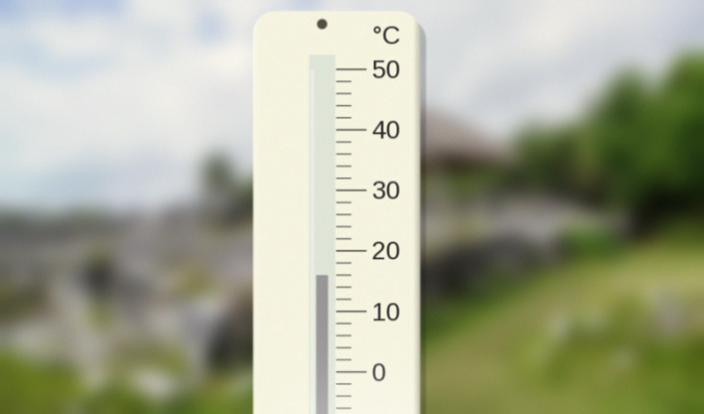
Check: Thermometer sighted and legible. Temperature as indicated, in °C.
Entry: 16 °C
